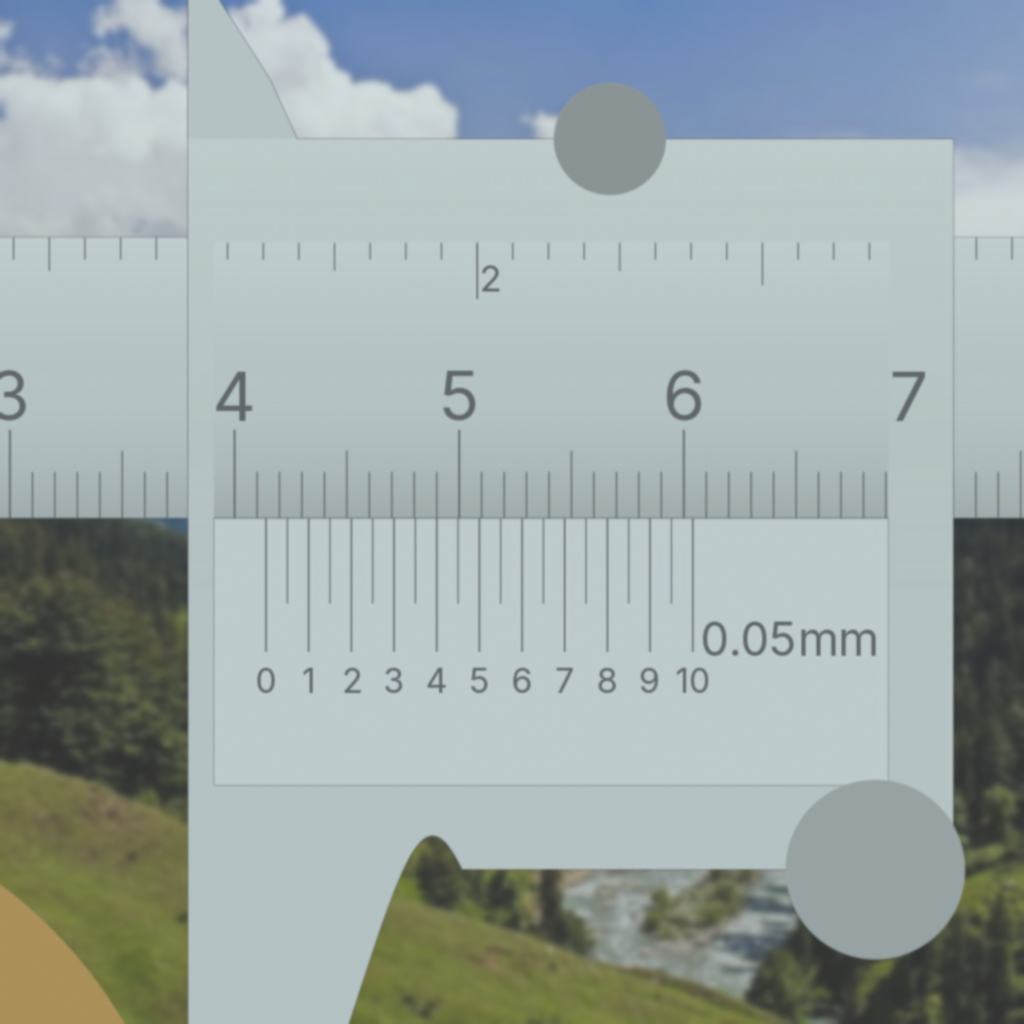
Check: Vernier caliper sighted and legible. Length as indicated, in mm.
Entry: 41.4 mm
